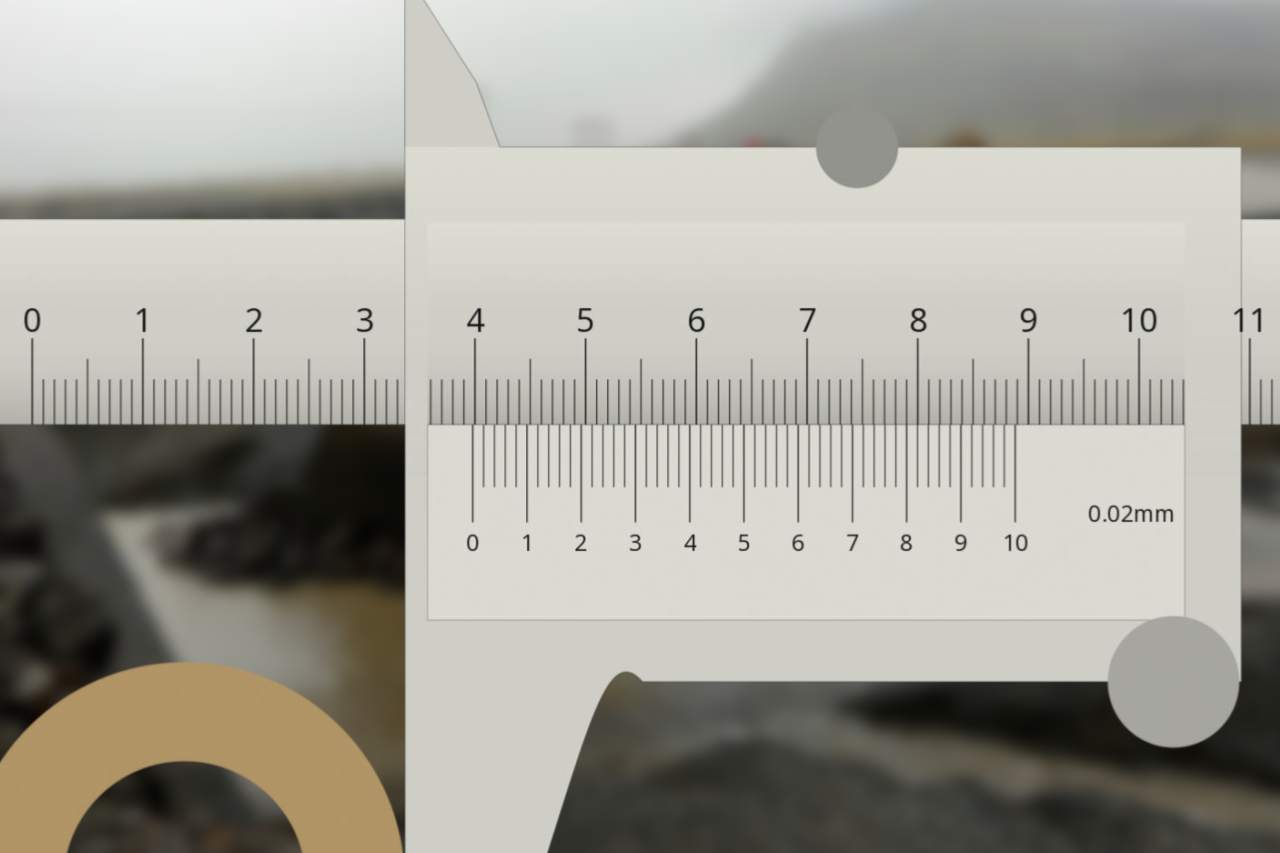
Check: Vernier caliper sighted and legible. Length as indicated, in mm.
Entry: 39.8 mm
